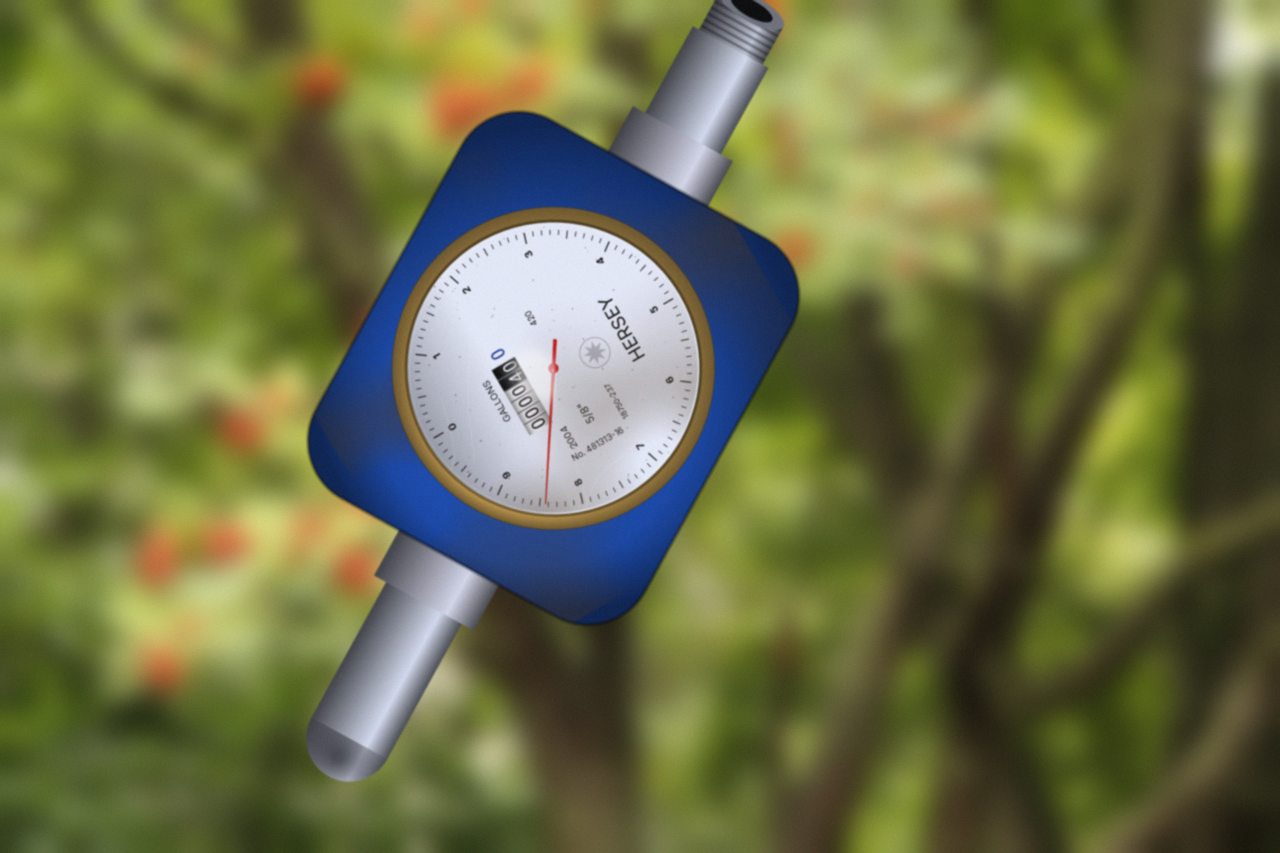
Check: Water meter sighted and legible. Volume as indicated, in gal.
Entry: 398.4 gal
